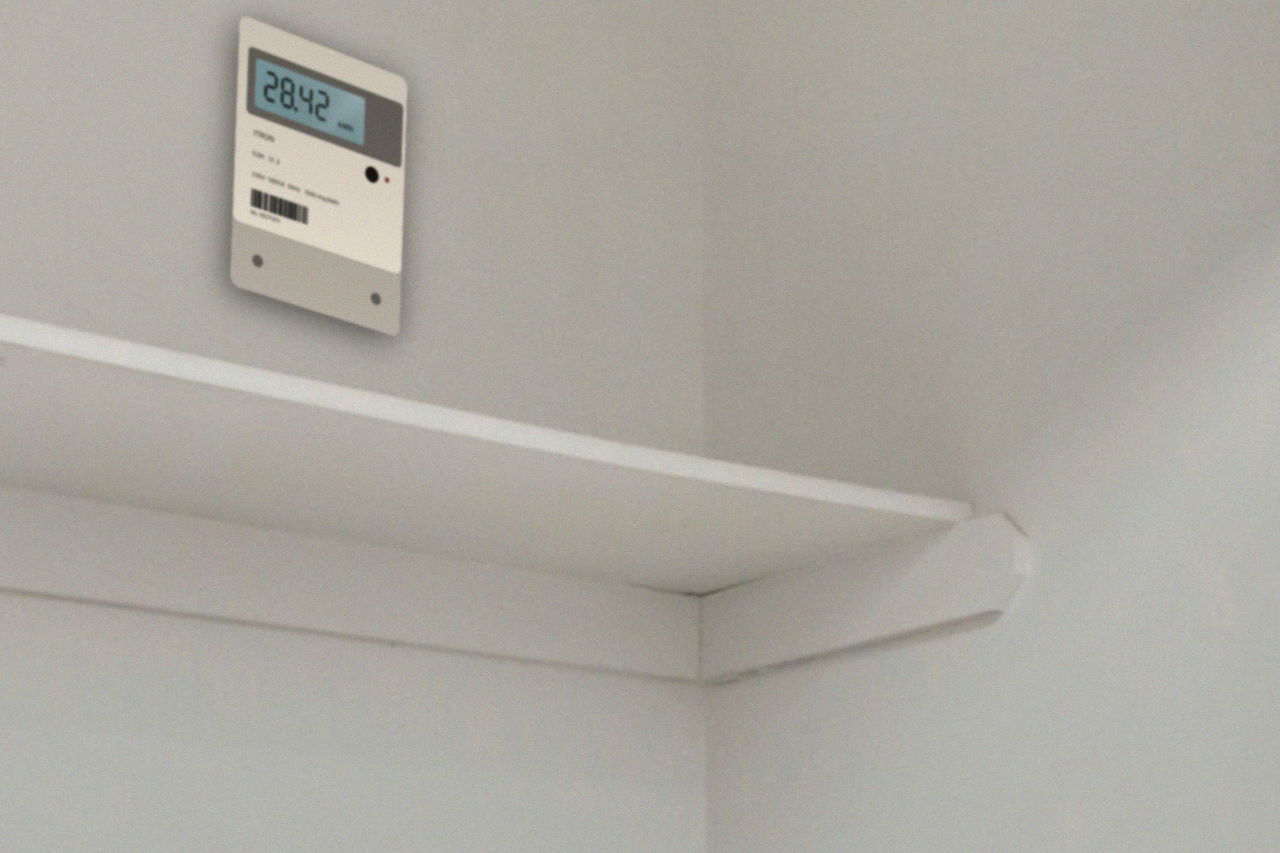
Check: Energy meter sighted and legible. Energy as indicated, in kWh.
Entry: 28.42 kWh
